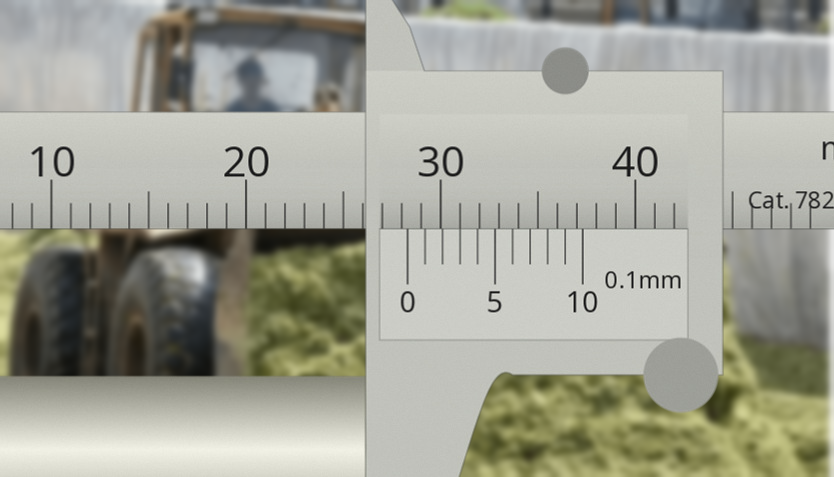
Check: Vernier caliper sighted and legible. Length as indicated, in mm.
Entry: 28.3 mm
